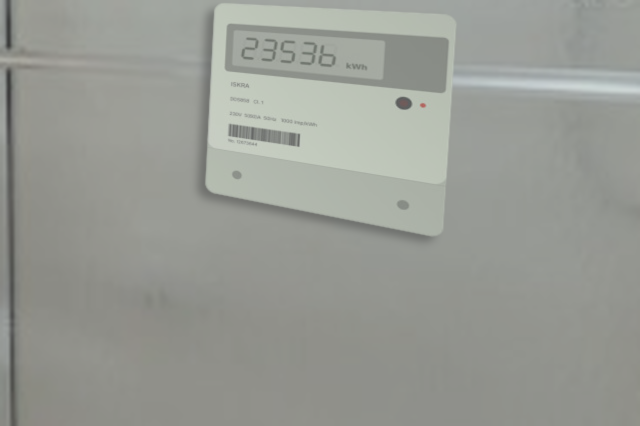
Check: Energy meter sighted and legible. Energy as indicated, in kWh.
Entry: 23536 kWh
